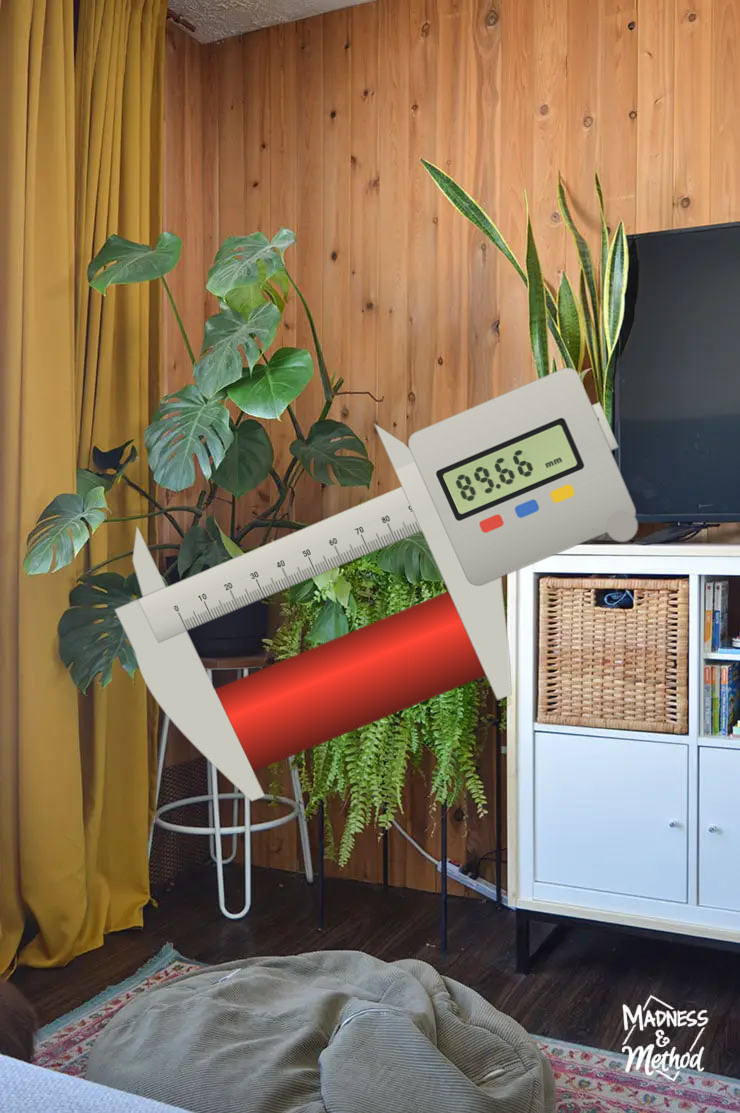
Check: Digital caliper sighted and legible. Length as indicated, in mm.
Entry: 89.66 mm
